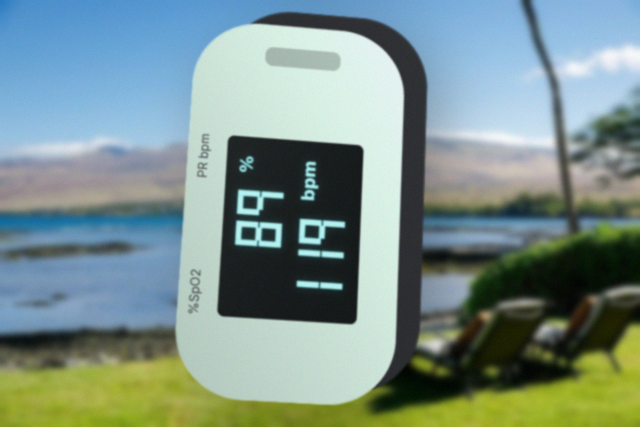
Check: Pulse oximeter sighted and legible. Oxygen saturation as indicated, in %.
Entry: 89 %
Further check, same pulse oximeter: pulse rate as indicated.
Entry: 119 bpm
